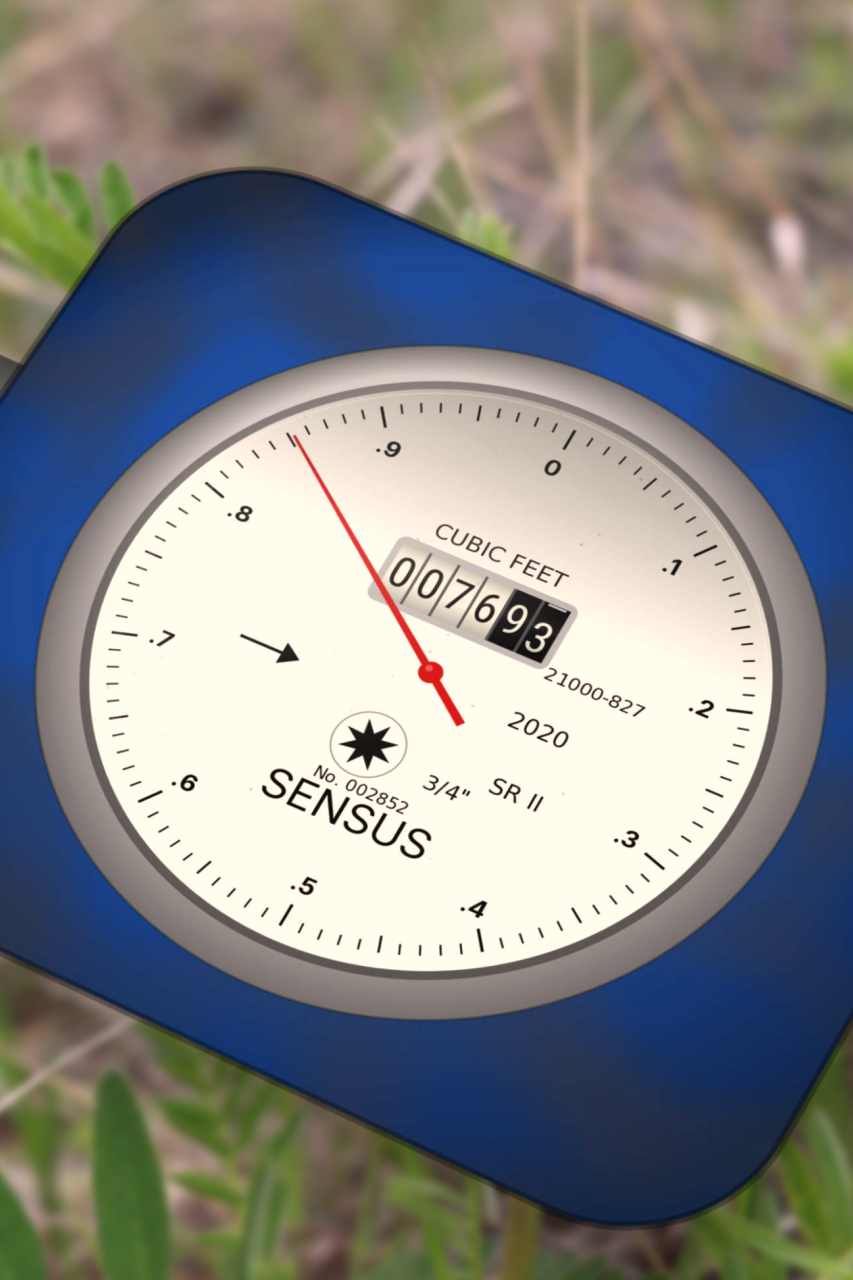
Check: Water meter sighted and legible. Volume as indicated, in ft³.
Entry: 7692.85 ft³
